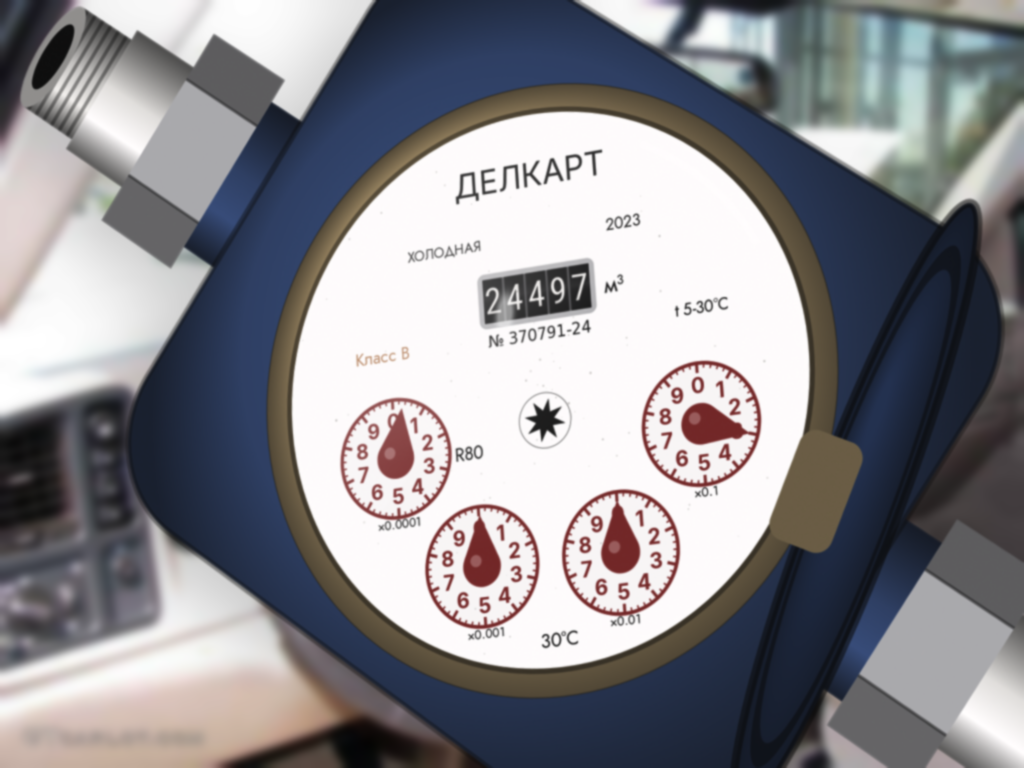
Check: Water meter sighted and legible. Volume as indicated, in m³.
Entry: 24497.3000 m³
